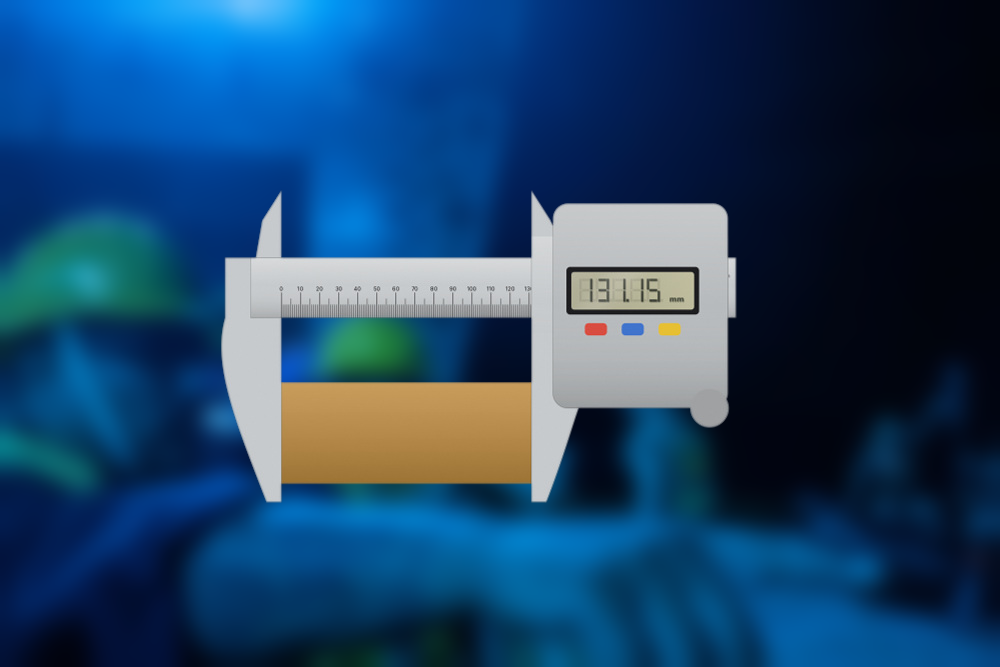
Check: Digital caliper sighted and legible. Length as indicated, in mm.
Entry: 131.15 mm
